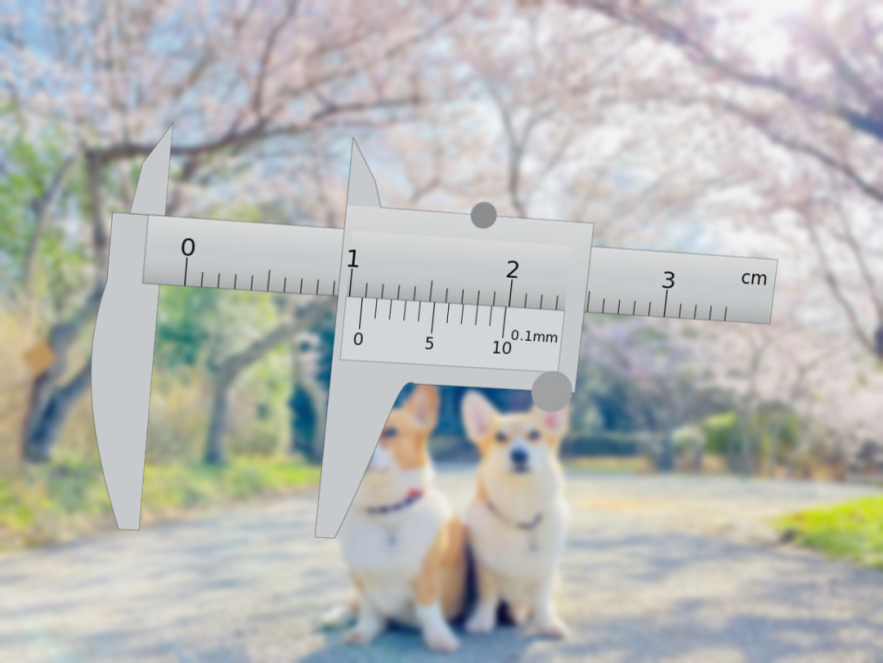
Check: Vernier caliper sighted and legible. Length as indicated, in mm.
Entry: 10.8 mm
